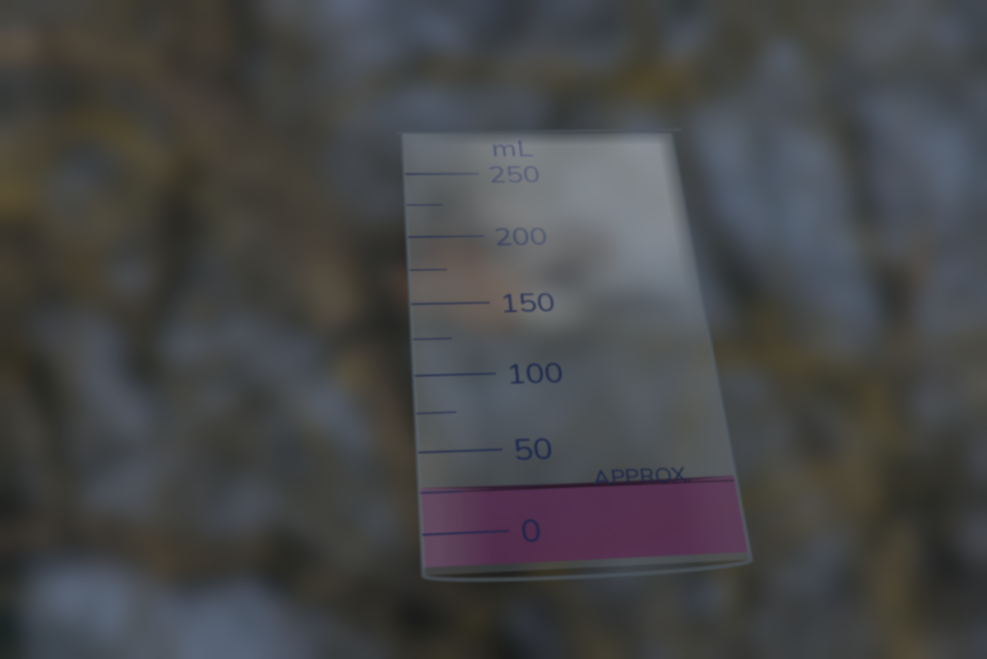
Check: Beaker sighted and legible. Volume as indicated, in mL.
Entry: 25 mL
